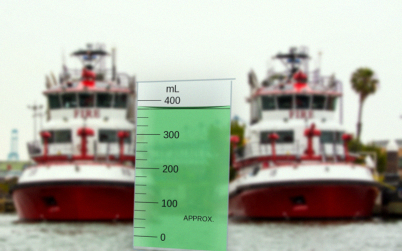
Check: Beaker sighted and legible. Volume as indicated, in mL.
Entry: 375 mL
